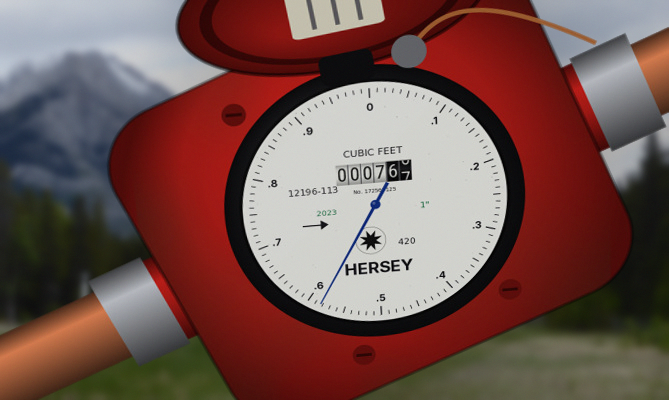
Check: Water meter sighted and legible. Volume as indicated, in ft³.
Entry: 766.58 ft³
